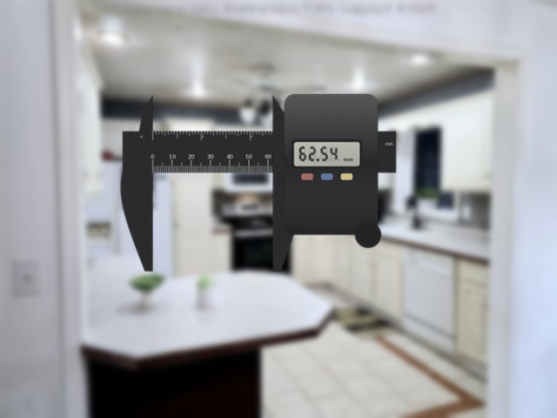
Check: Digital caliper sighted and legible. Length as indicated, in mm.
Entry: 62.54 mm
